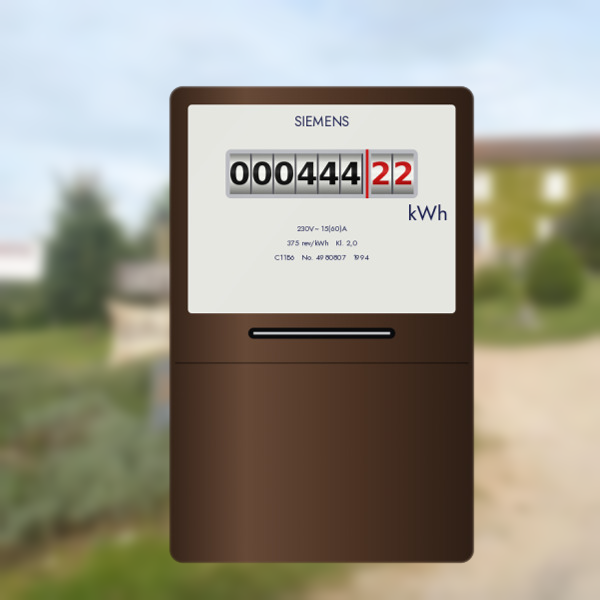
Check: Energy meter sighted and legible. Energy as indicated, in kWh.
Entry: 444.22 kWh
